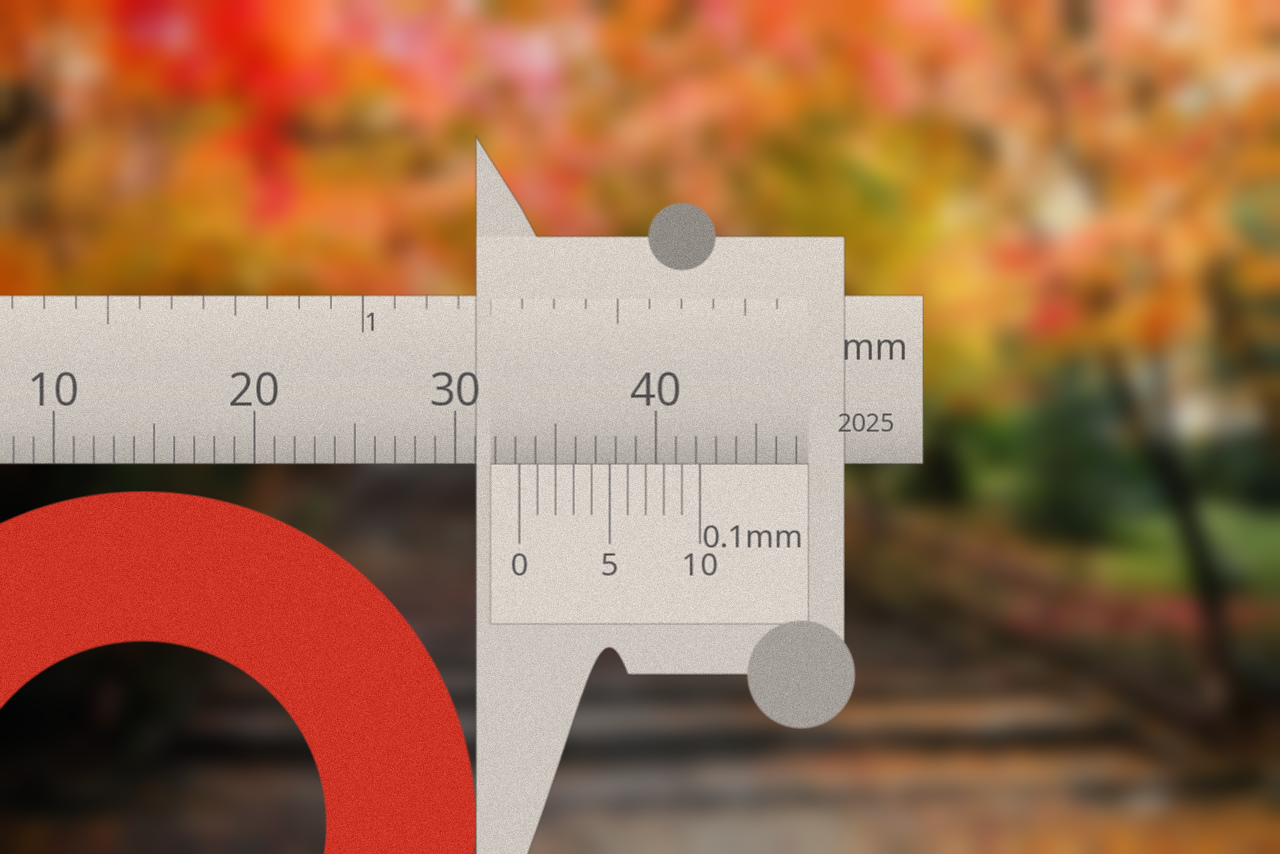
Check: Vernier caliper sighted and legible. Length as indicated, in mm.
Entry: 33.2 mm
